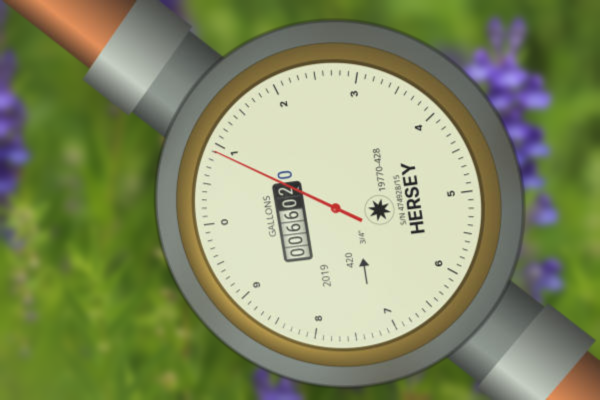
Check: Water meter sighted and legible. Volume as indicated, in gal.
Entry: 66020.9 gal
